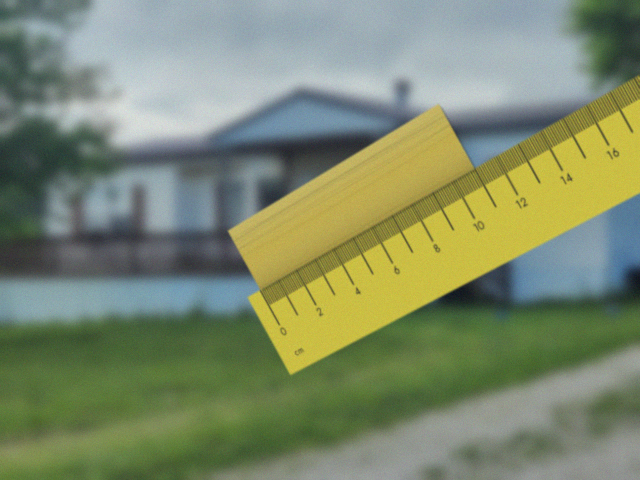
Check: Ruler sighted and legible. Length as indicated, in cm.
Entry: 11 cm
